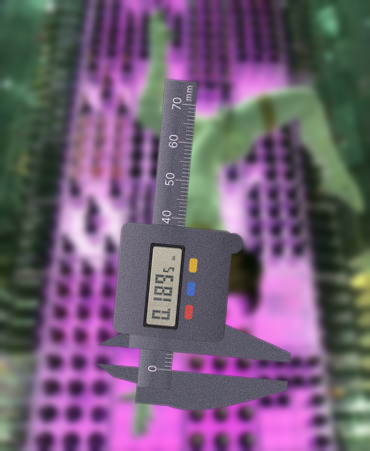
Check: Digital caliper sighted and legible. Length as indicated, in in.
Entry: 0.1895 in
